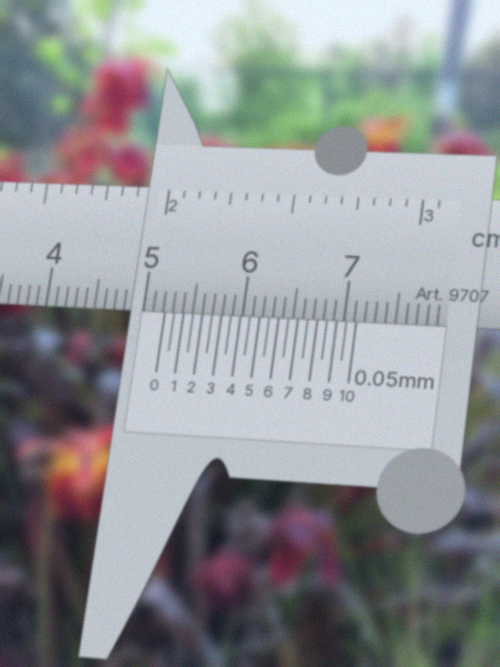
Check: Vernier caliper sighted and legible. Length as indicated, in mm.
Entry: 52.2 mm
